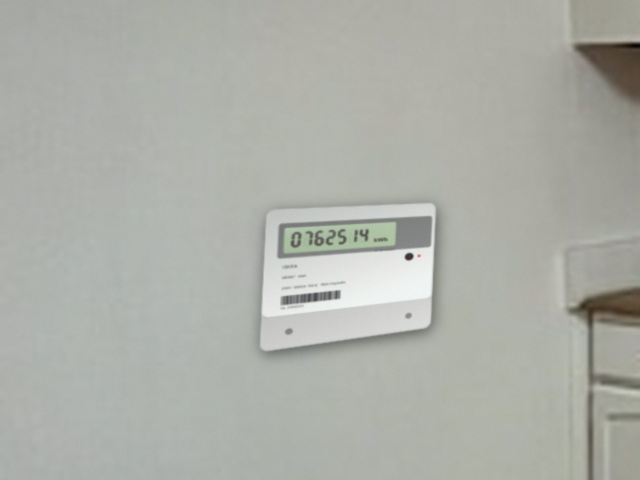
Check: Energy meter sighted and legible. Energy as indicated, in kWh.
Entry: 762514 kWh
